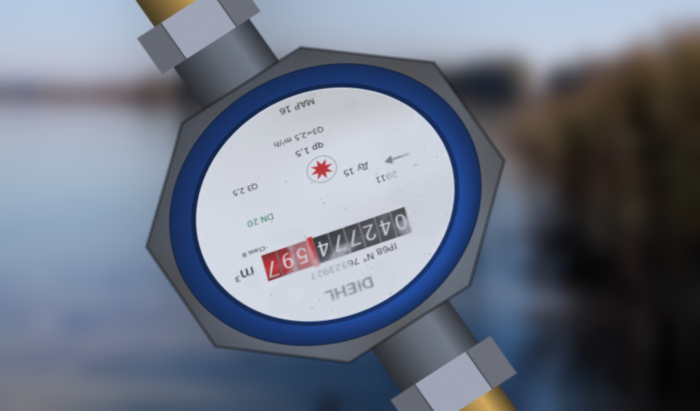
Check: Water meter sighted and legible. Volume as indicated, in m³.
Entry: 42774.597 m³
